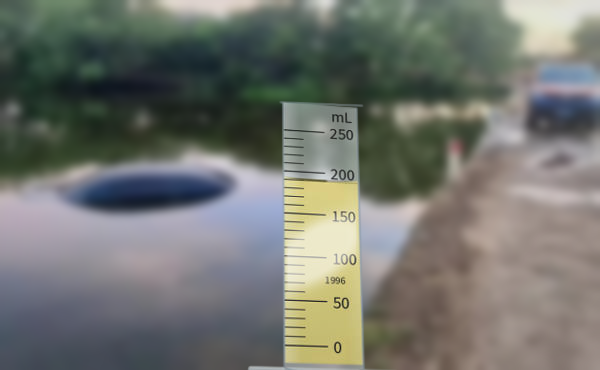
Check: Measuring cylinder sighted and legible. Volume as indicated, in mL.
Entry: 190 mL
